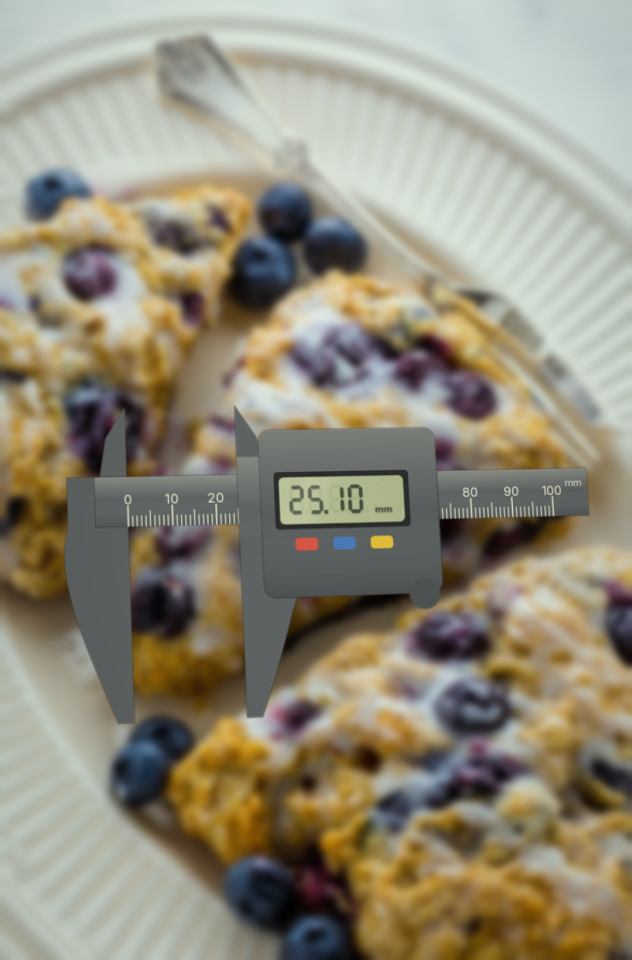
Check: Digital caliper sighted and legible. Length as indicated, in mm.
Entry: 25.10 mm
